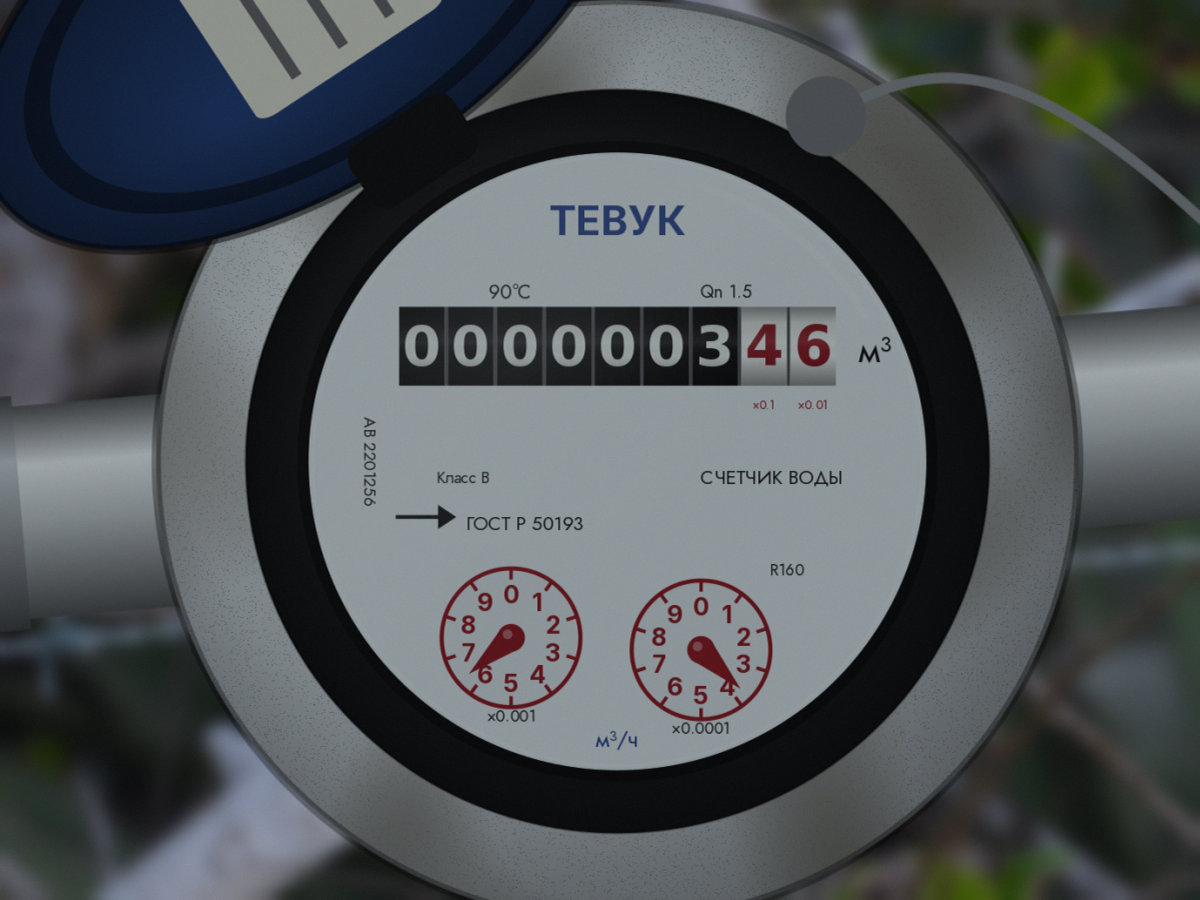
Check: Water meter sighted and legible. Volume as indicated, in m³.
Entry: 3.4663 m³
